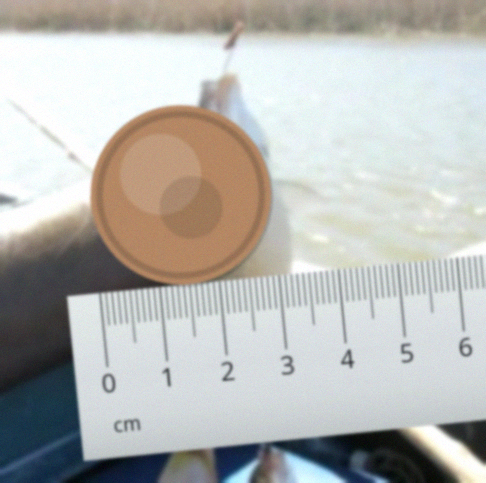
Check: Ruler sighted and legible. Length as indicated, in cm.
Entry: 3 cm
